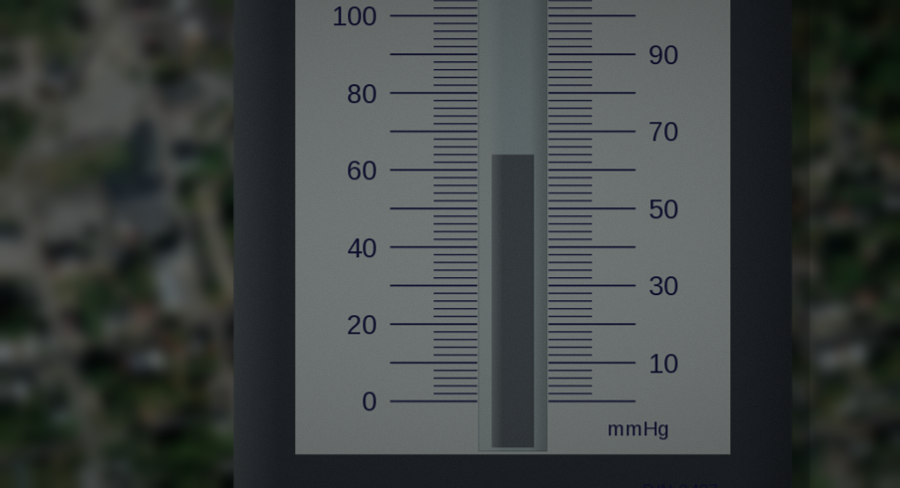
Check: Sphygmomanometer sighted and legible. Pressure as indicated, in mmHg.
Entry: 64 mmHg
